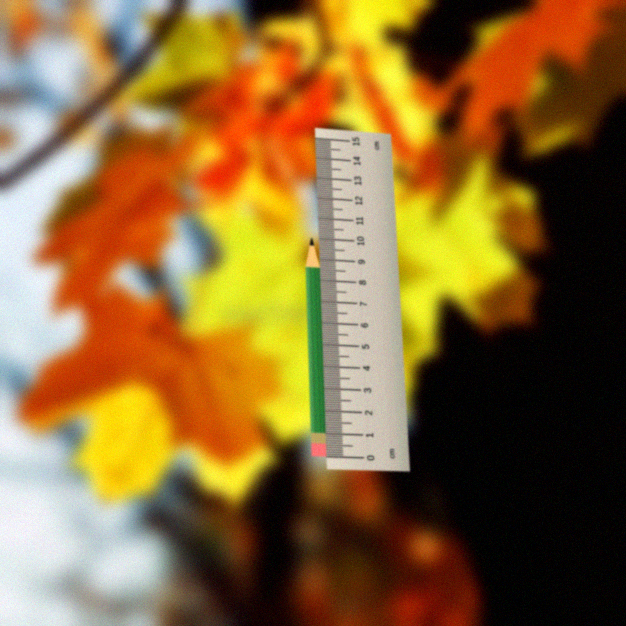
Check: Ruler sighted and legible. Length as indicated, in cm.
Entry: 10 cm
